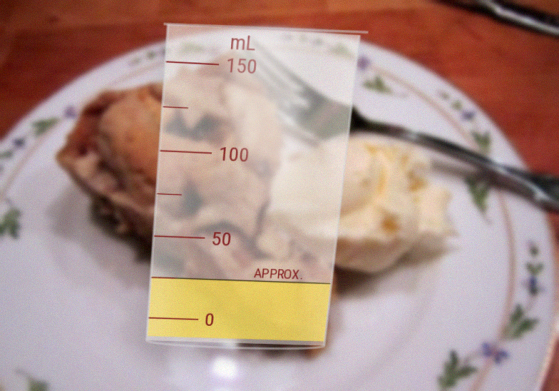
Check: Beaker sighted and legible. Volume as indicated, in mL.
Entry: 25 mL
